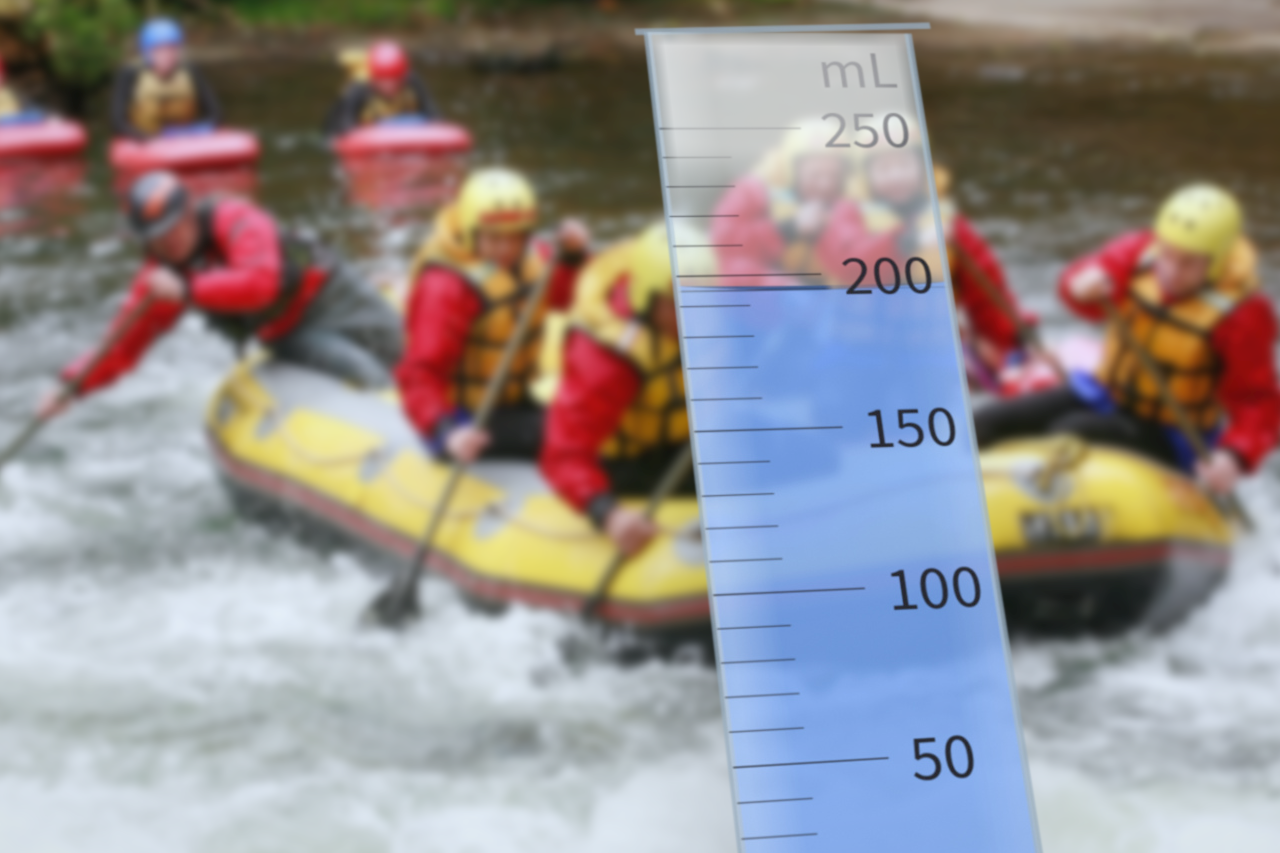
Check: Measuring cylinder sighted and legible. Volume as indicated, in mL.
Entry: 195 mL
